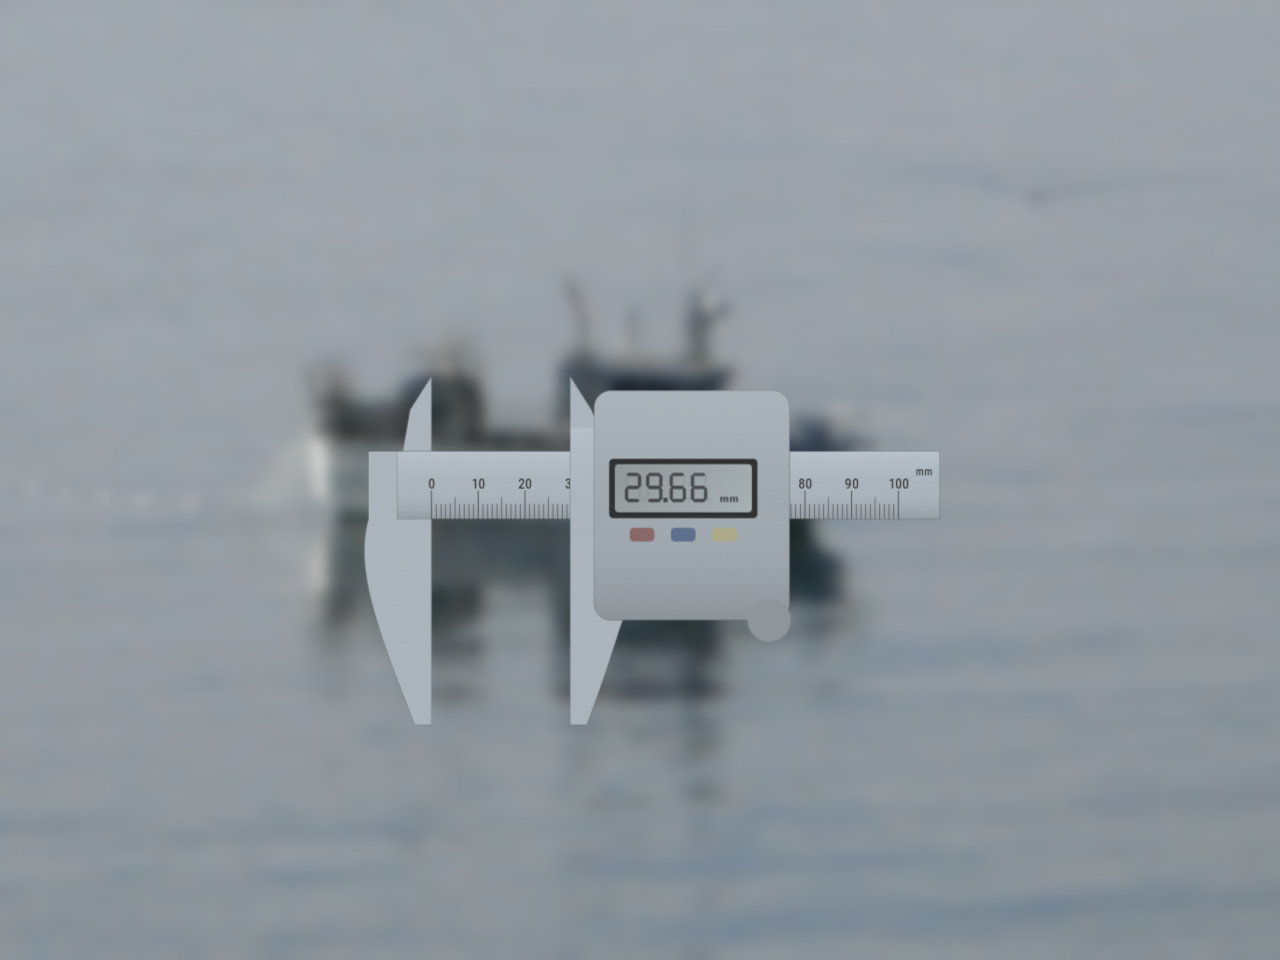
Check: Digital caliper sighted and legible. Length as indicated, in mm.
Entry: 29.66 mm
